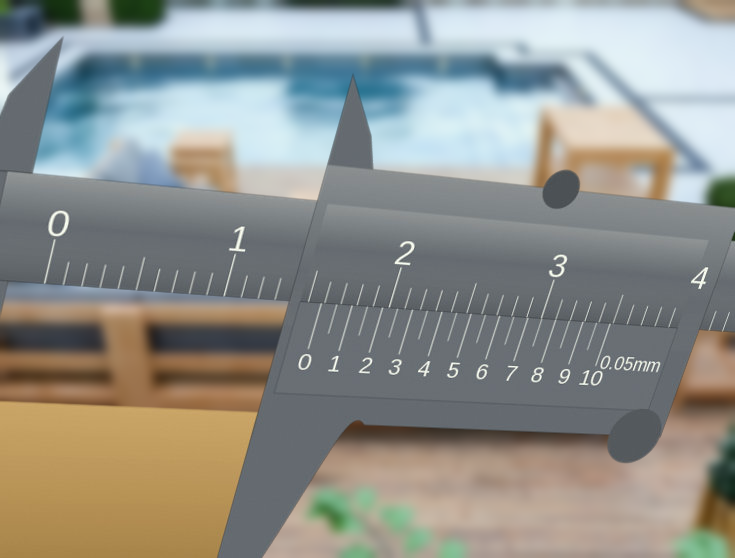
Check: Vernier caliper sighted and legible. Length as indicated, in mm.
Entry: 15.8 mm
